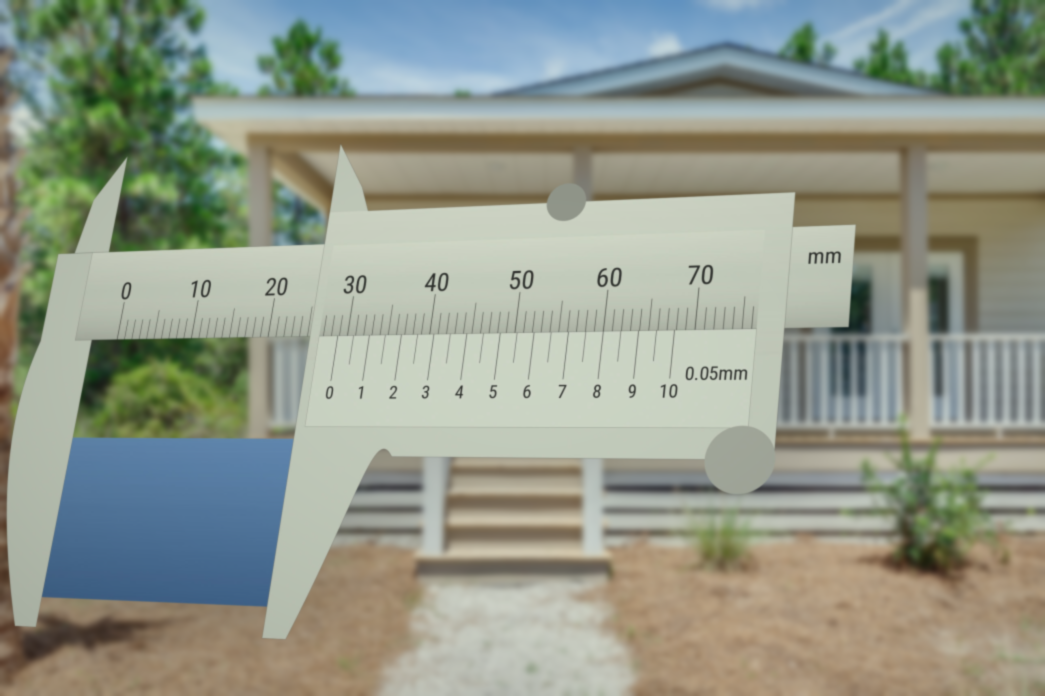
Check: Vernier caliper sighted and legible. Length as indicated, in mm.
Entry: 28.8 mm
